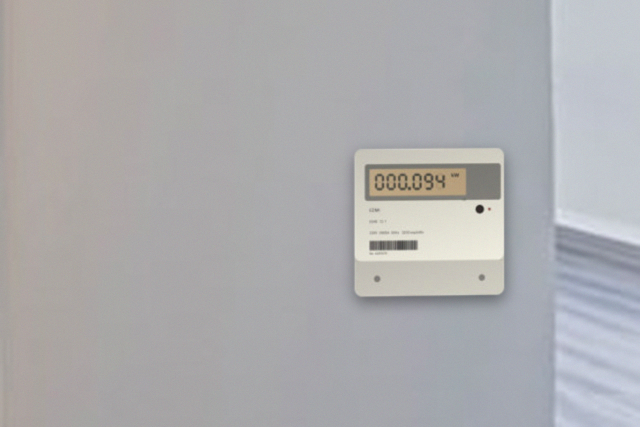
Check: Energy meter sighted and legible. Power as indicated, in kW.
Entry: 0.094 kW
